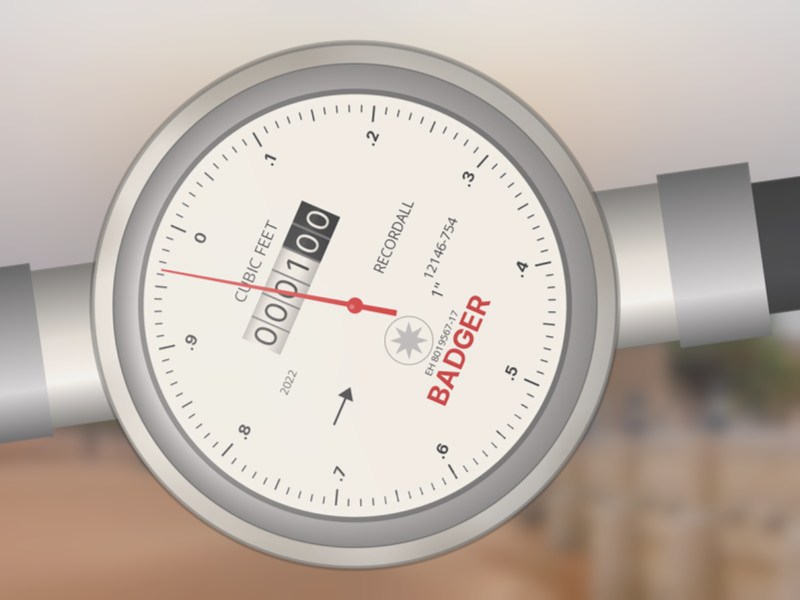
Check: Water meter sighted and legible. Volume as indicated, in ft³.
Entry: 99.96 ft³
